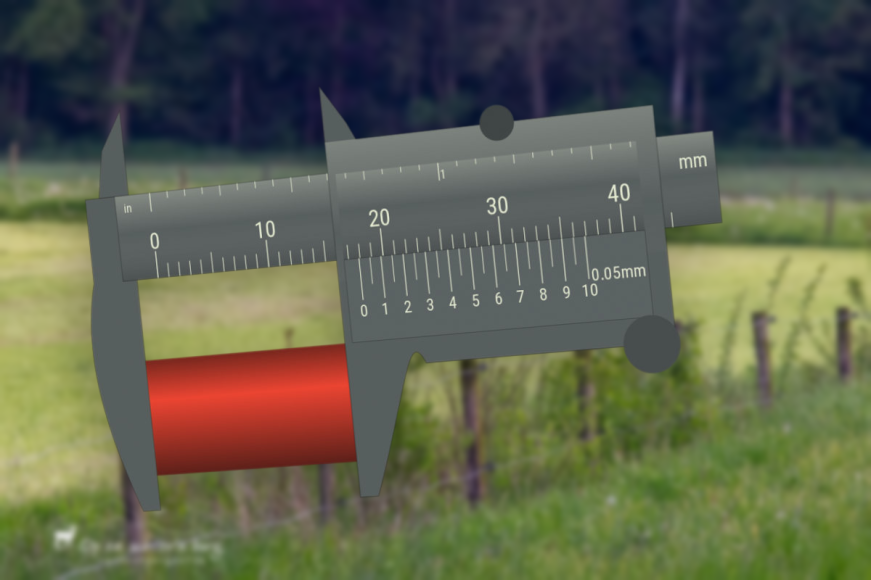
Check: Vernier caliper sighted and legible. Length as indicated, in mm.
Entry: 17.9 mm
